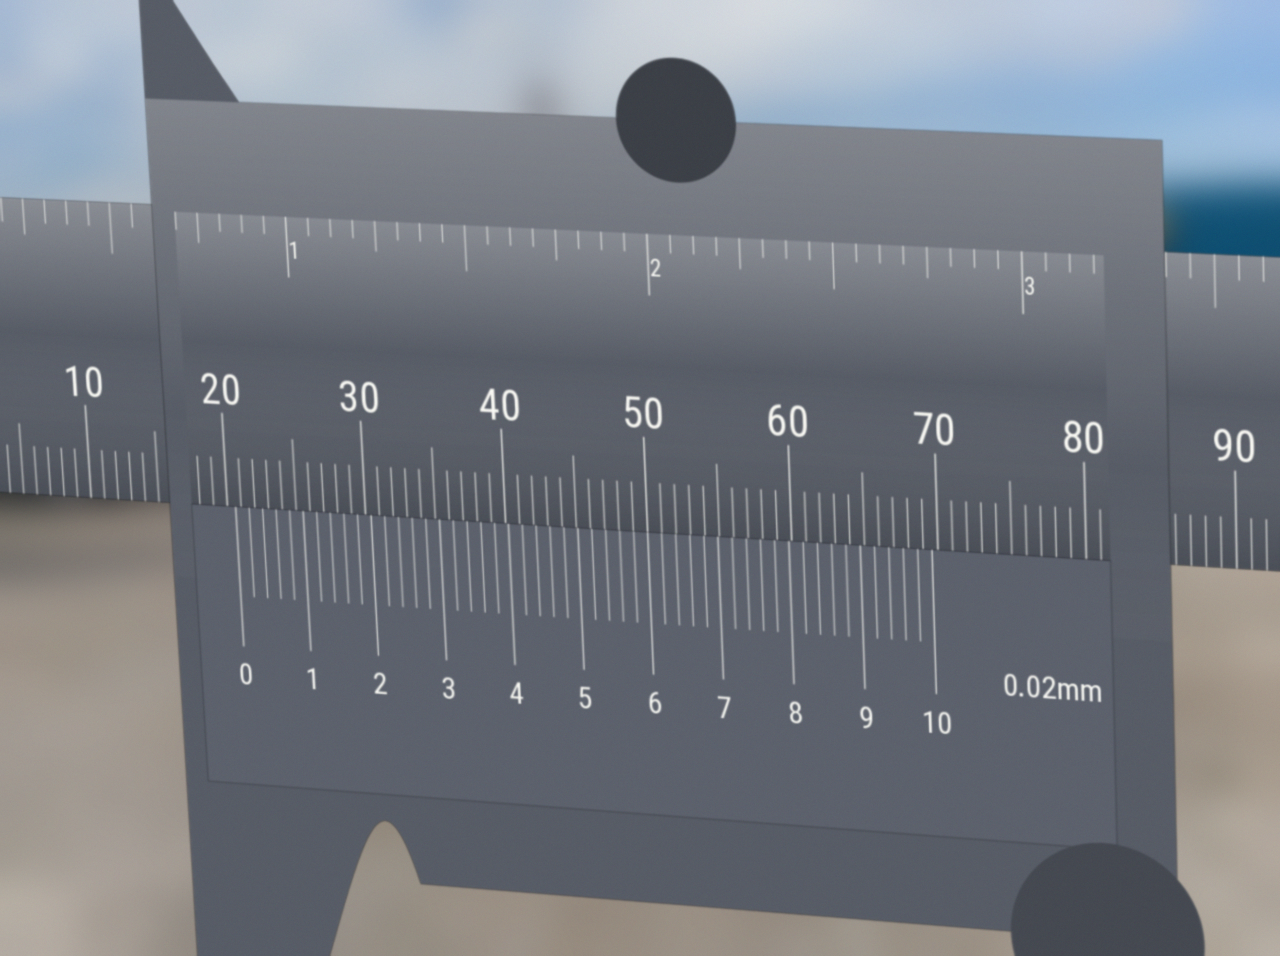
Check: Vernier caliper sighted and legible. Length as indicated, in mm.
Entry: 20.6 mm
